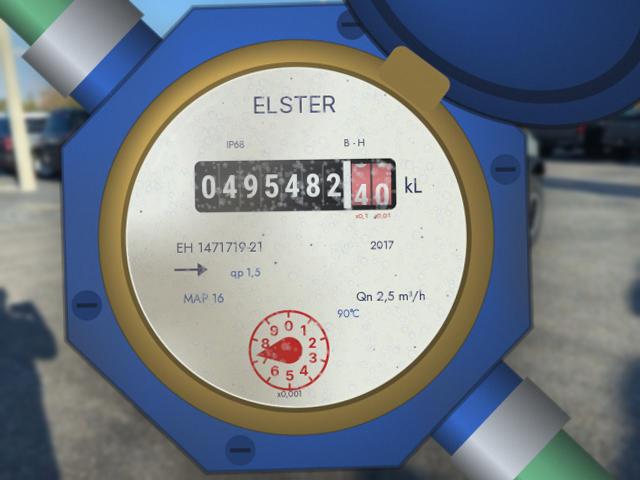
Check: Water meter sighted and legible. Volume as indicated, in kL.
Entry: 495482.397 kL
